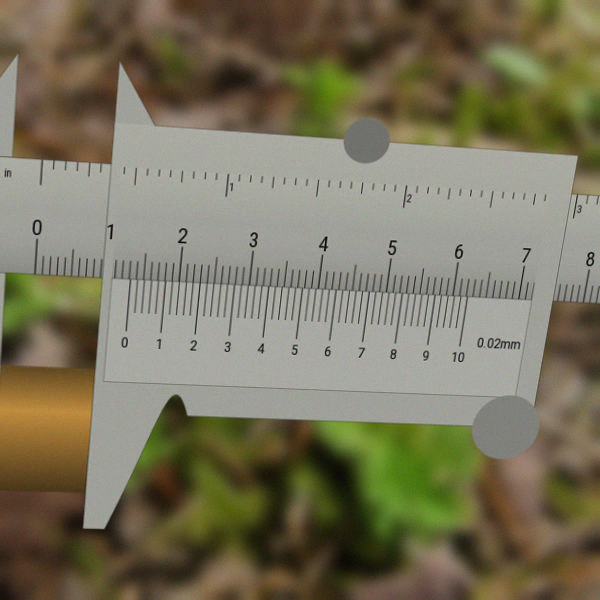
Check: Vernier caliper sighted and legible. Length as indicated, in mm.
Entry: 13.2 mm
